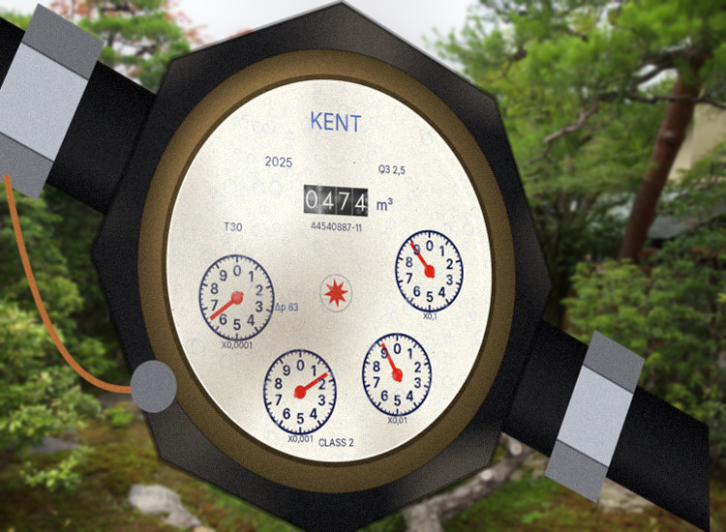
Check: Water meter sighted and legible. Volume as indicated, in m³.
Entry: 474.8916 m³
